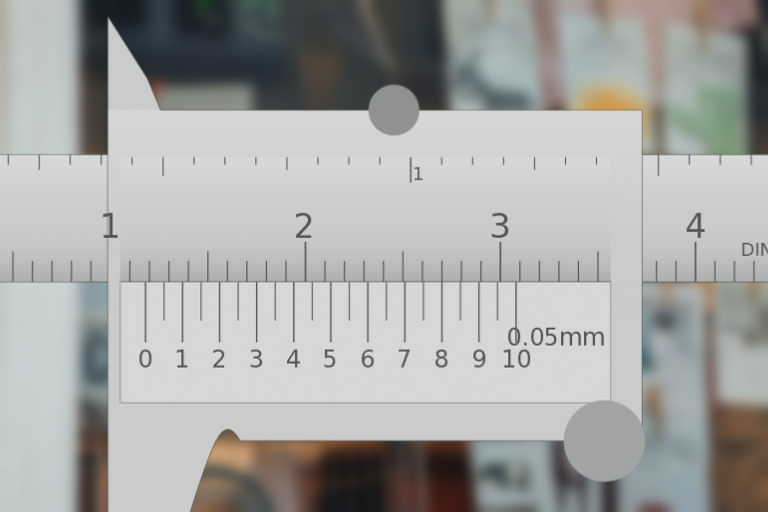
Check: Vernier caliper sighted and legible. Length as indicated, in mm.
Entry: 11.8 mm
